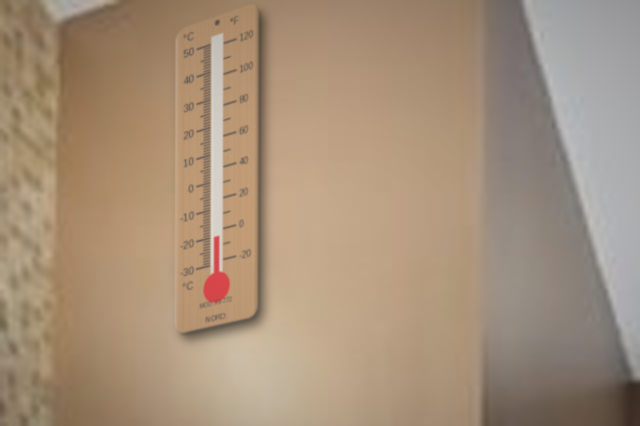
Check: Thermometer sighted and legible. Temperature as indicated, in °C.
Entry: -20 °C
